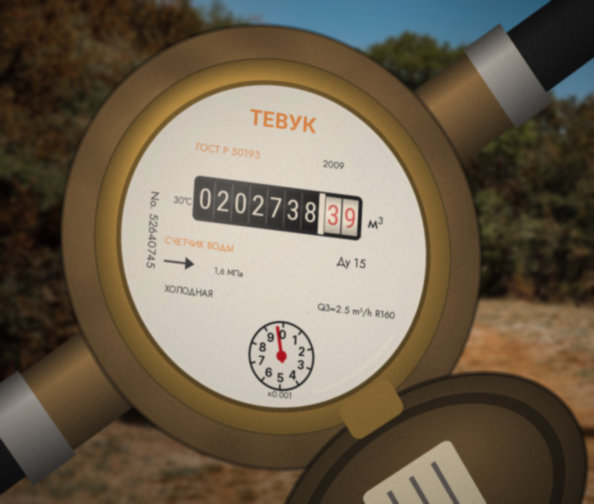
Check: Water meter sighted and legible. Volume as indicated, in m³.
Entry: 202738.389 m³
